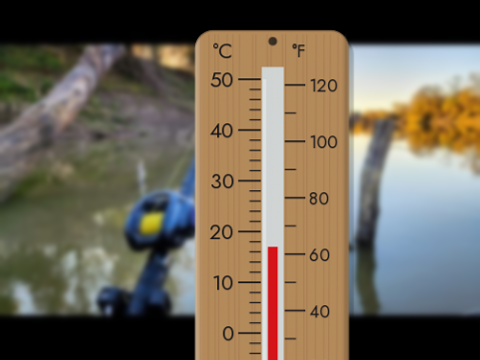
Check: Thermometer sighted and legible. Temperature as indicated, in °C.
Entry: 17 °C
